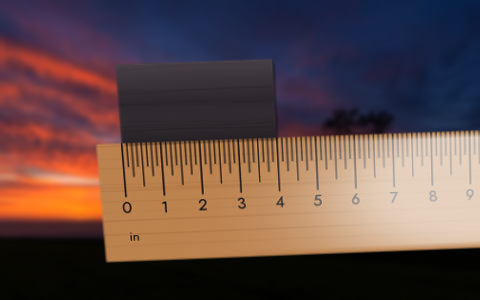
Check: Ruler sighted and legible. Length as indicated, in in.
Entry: 4 in
